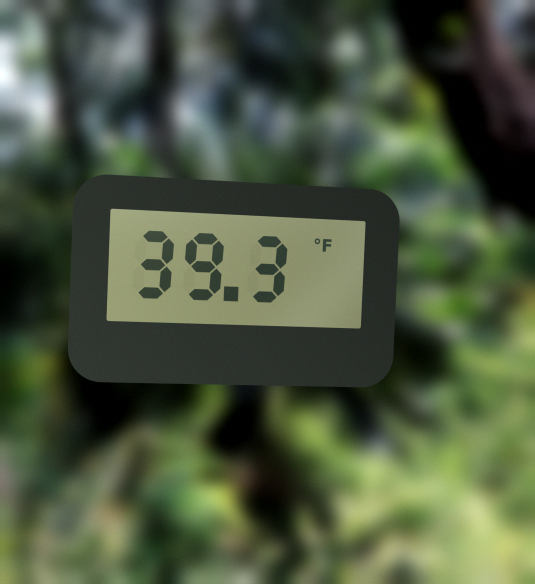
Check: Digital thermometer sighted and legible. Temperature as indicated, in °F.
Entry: 39.3 °F
